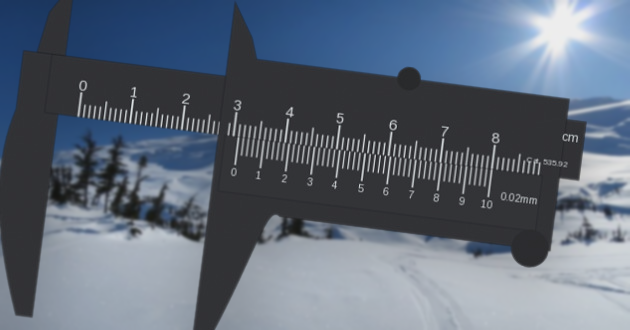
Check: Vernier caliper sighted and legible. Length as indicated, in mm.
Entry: 31.0 mm
